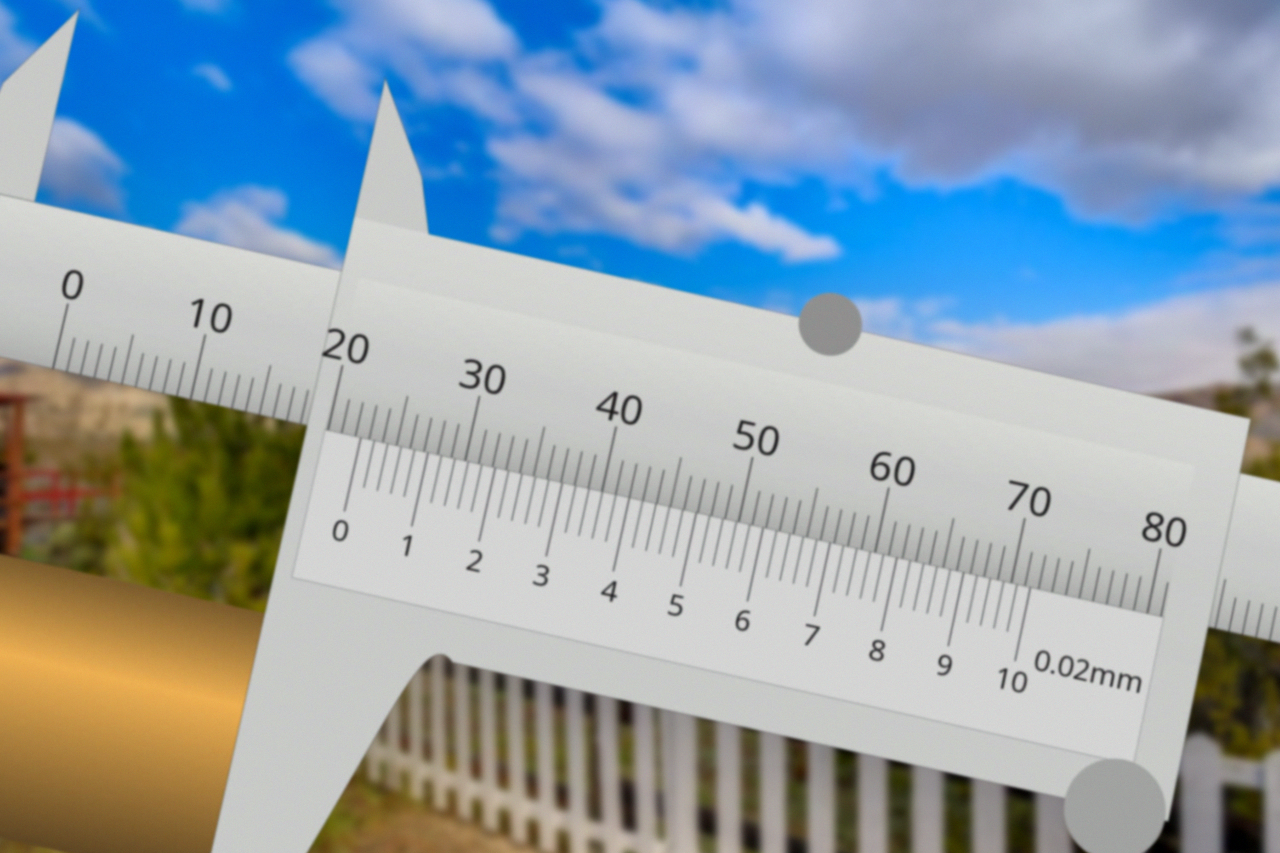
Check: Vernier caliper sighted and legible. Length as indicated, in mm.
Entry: 22.4 mm
